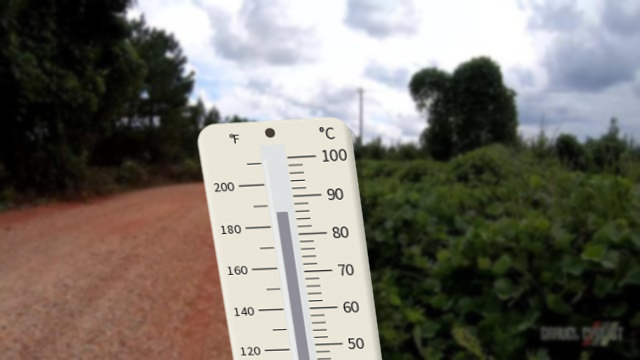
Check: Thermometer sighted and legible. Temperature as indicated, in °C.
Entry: 86 °C
